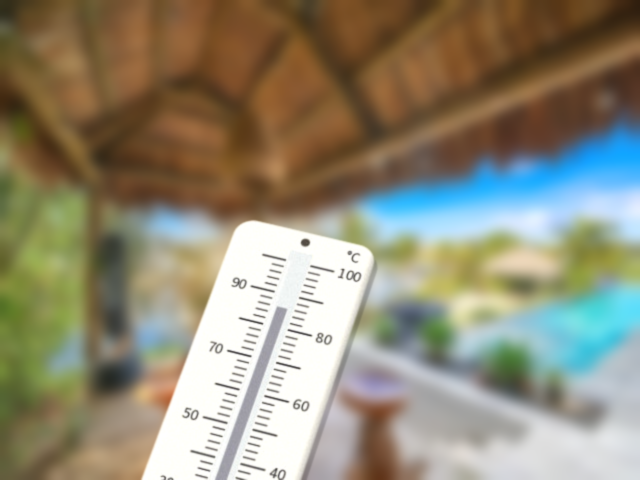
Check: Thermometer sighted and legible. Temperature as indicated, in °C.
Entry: 86 °C
